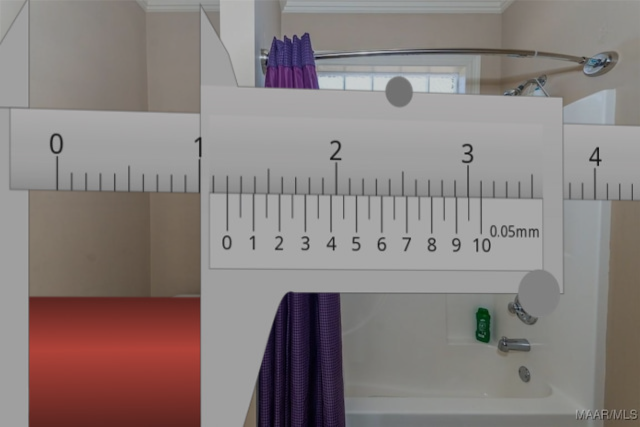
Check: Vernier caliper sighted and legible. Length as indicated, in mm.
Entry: 12.0 mm
